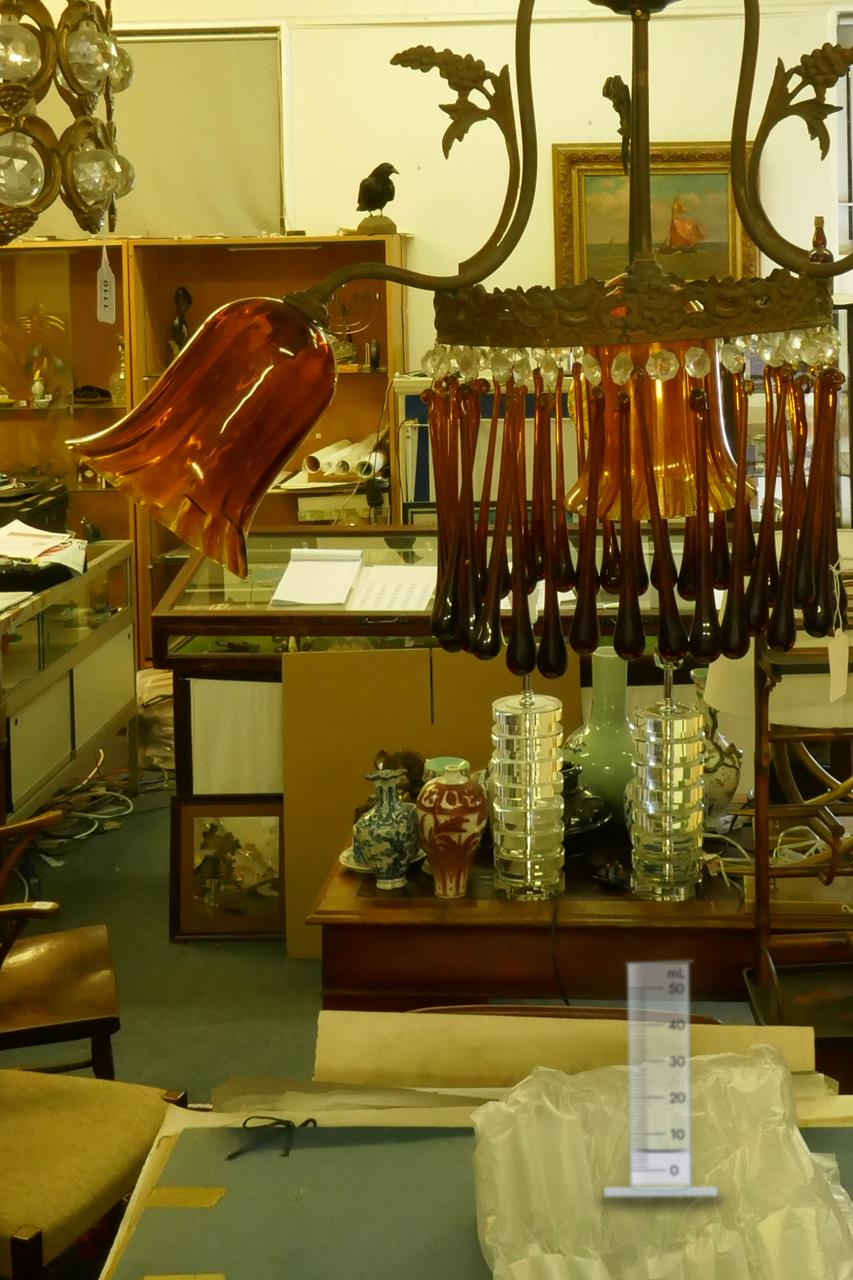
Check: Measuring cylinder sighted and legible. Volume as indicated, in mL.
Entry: 5 mL
